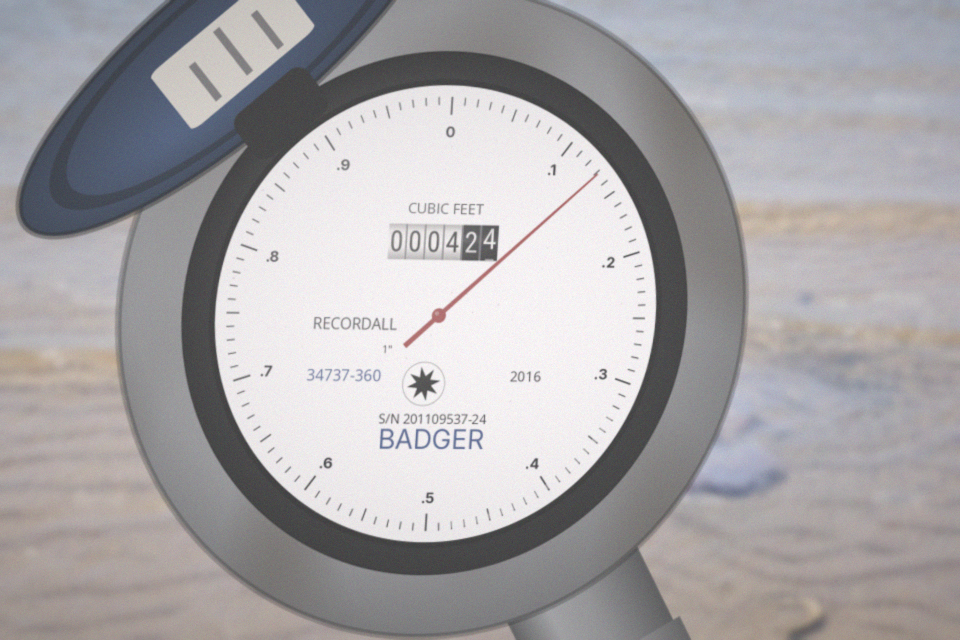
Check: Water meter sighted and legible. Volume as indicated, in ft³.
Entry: 424.13 ft³
